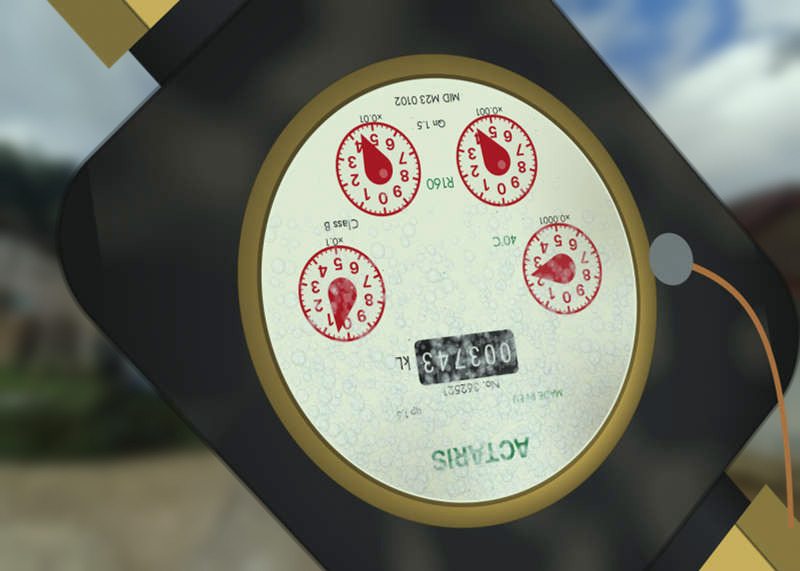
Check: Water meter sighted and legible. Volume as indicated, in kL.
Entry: 3743.0442 kL
